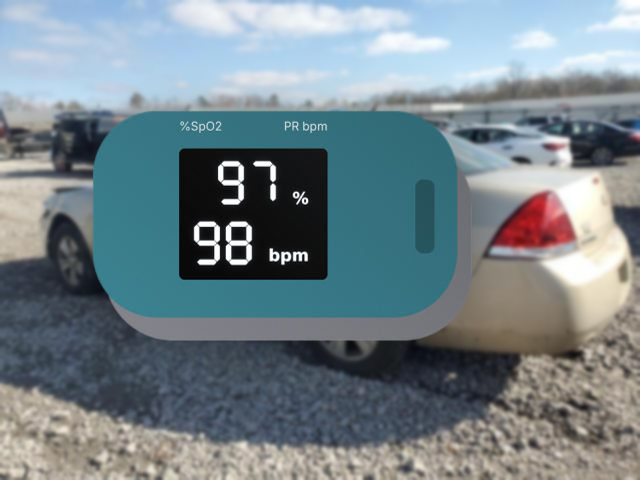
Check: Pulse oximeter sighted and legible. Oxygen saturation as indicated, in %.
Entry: 97 %
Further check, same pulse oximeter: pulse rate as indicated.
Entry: 98 bpm
